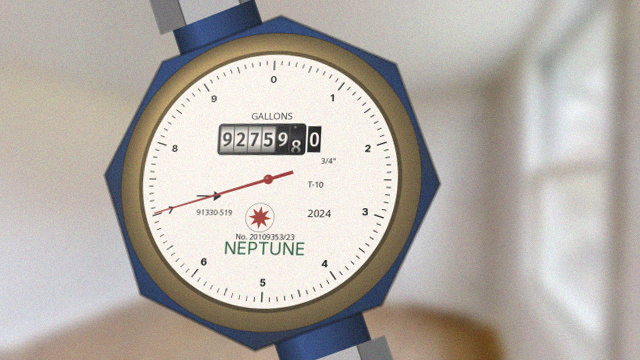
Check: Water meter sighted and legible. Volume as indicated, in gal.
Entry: 9275977.0 gal
